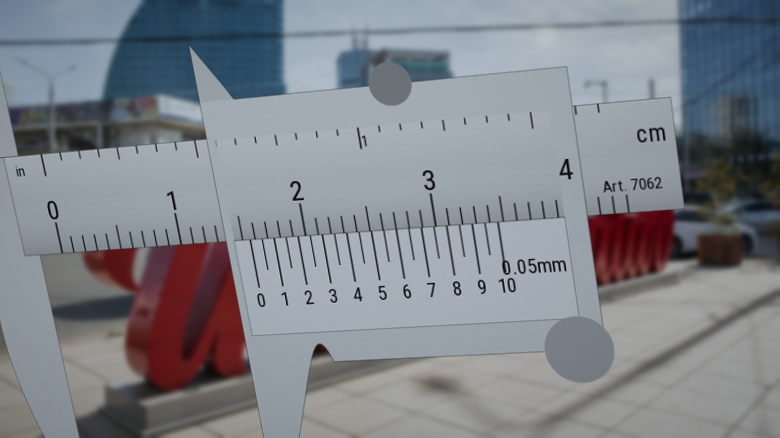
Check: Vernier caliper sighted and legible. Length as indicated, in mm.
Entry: 15.6 mm
